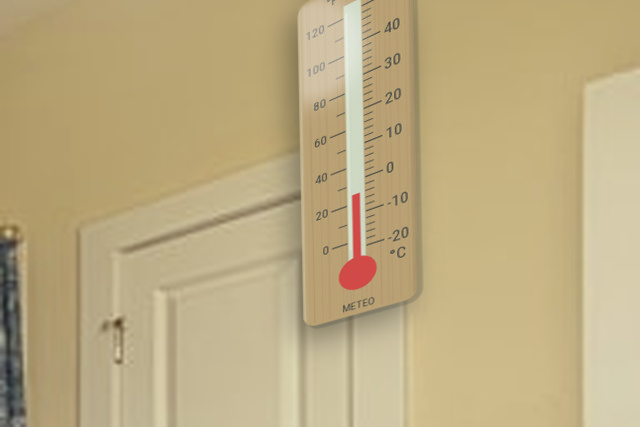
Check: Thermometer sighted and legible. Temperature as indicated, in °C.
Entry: -4 °C
